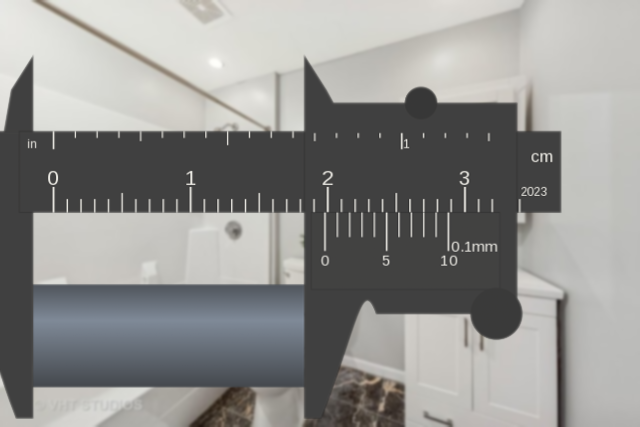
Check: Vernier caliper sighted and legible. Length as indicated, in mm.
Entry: 19.8 mm
